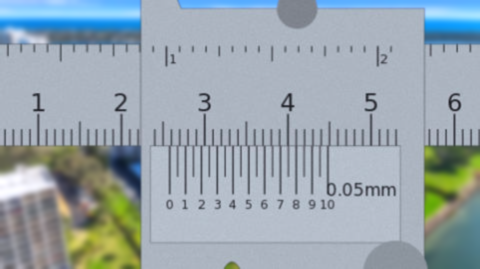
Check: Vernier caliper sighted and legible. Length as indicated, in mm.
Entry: 25.8 mm
